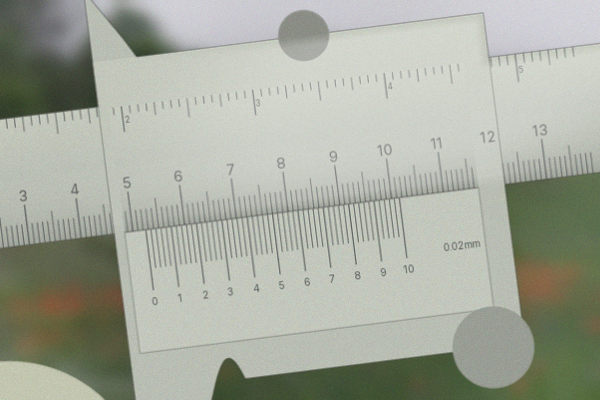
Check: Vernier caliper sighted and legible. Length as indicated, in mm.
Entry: 52.5 mm
